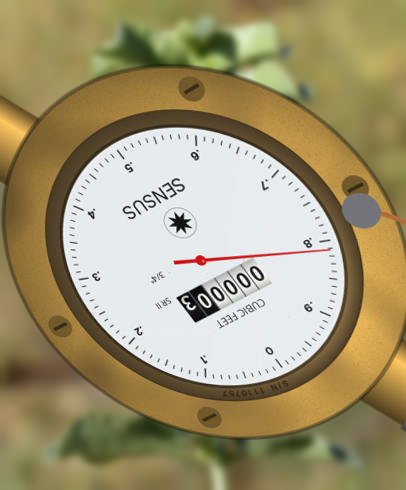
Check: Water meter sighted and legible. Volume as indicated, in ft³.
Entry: 2.81 ft³
